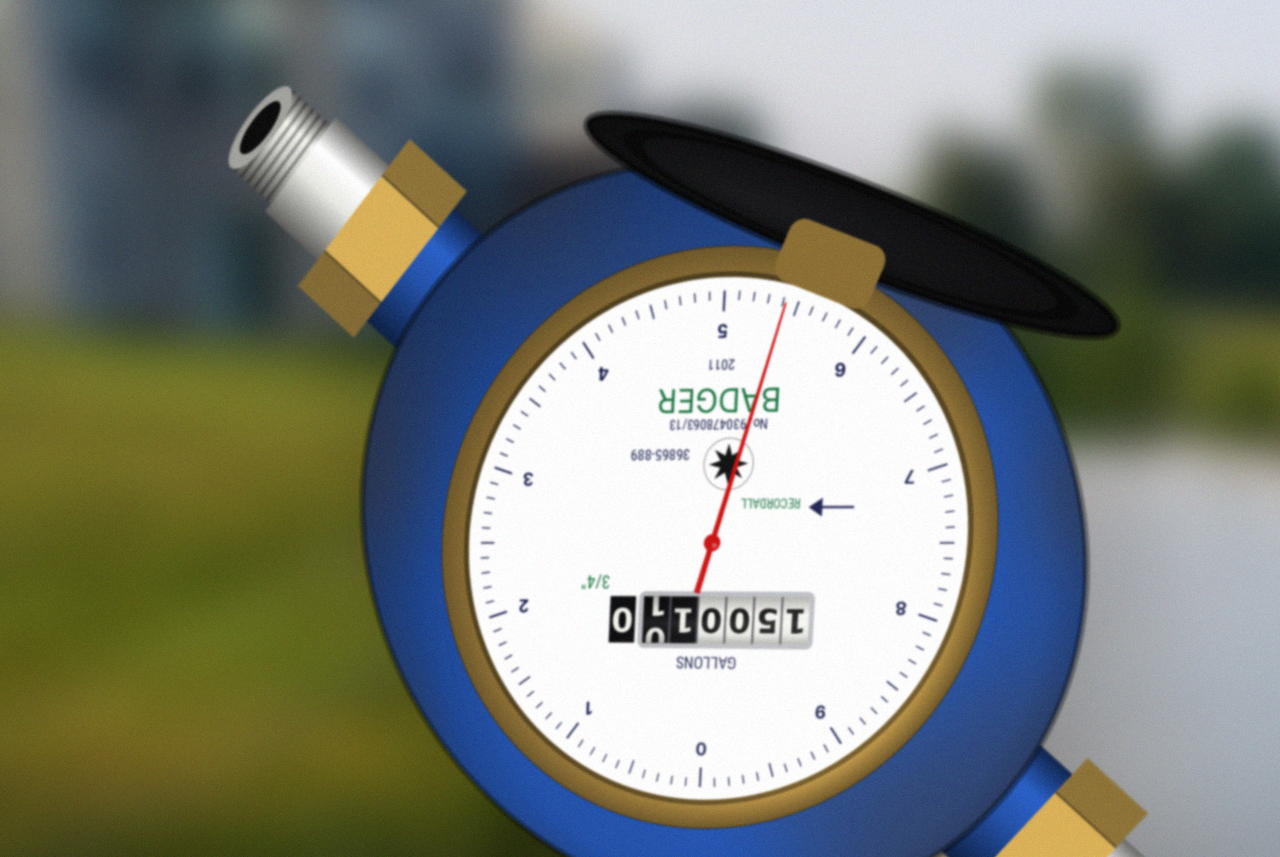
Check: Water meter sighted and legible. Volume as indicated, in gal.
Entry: 1500105.4 gal
